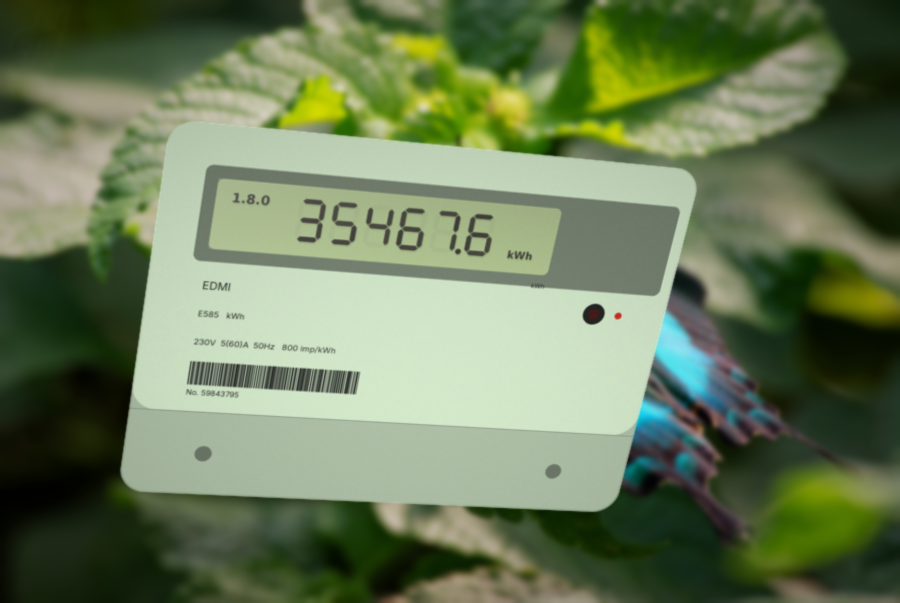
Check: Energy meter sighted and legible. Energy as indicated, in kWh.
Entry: 35467.6 kWh
